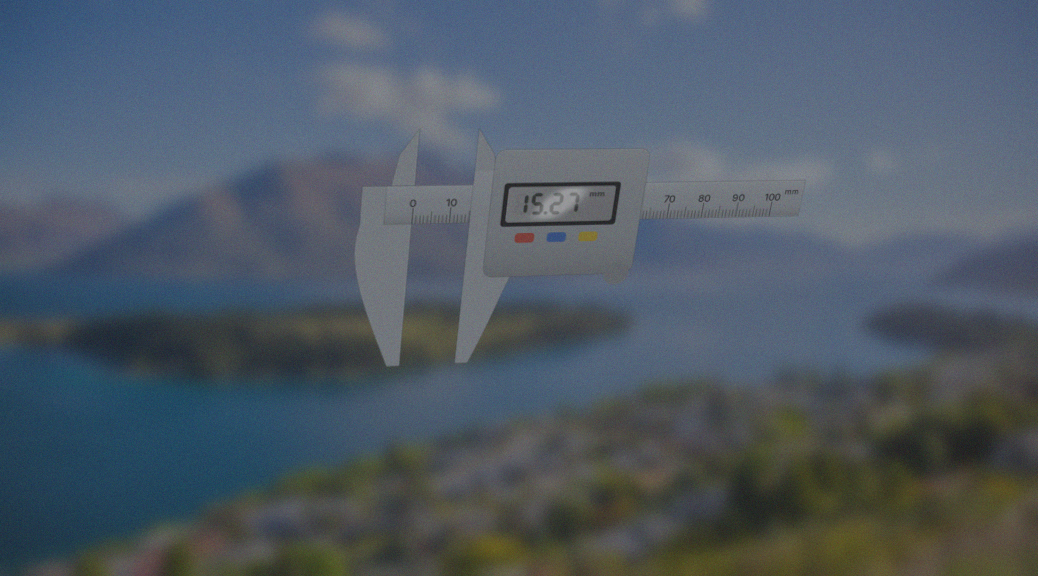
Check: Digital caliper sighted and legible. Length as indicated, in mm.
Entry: 15.27 mm
